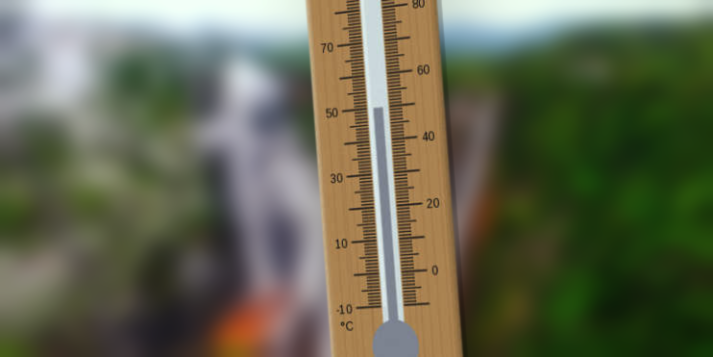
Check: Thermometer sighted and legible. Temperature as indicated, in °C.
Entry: 50 °C
